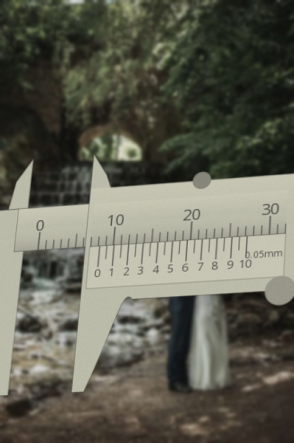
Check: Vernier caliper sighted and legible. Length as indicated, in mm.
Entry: 8.2 mm
